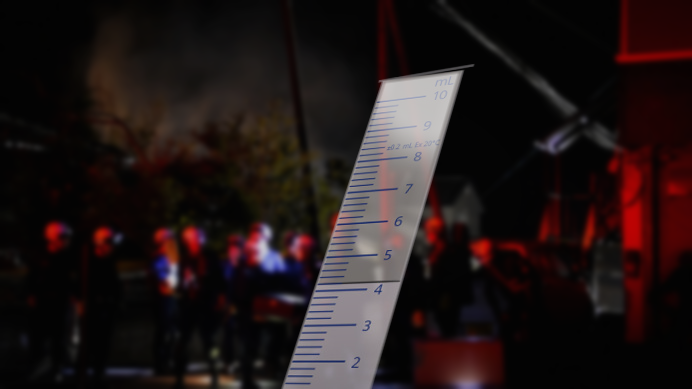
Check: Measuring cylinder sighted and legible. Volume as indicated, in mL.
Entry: 4.2 mL
